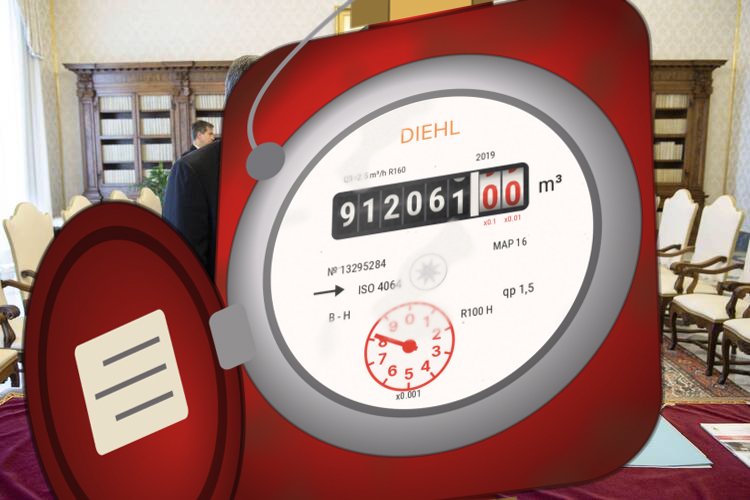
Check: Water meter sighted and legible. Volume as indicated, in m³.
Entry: 912060.998 m³
